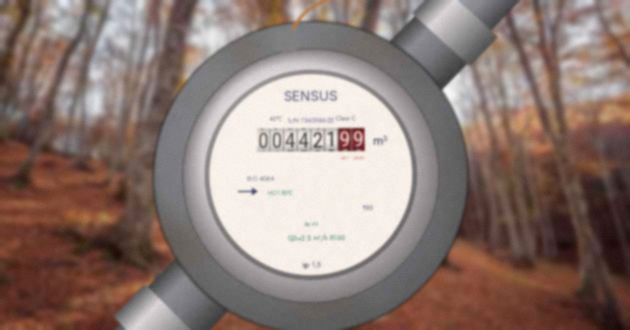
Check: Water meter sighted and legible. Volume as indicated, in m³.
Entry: 4421.99 m³
